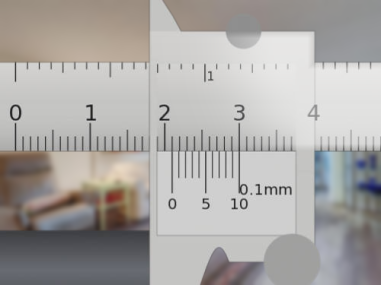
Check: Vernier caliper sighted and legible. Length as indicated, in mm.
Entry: 21.0 mm
